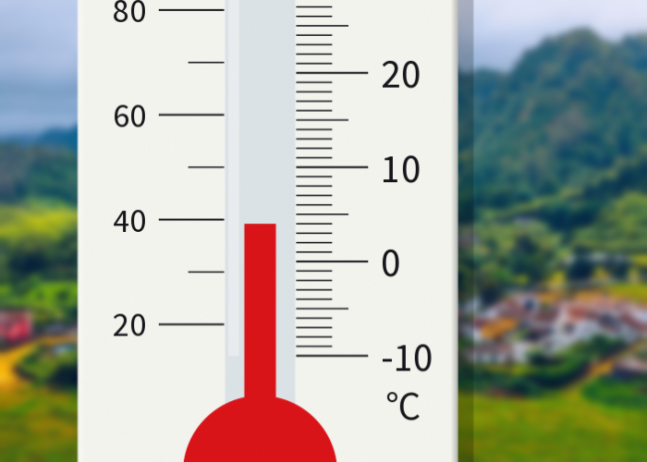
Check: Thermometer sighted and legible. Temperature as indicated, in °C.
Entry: 4 °C
